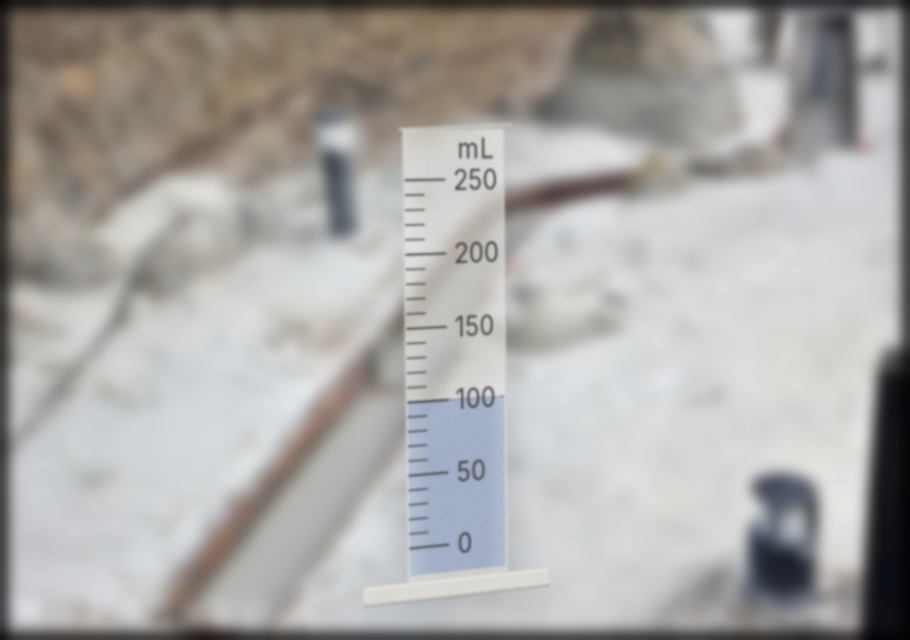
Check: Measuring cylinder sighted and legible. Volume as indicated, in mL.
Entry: 100 mL
